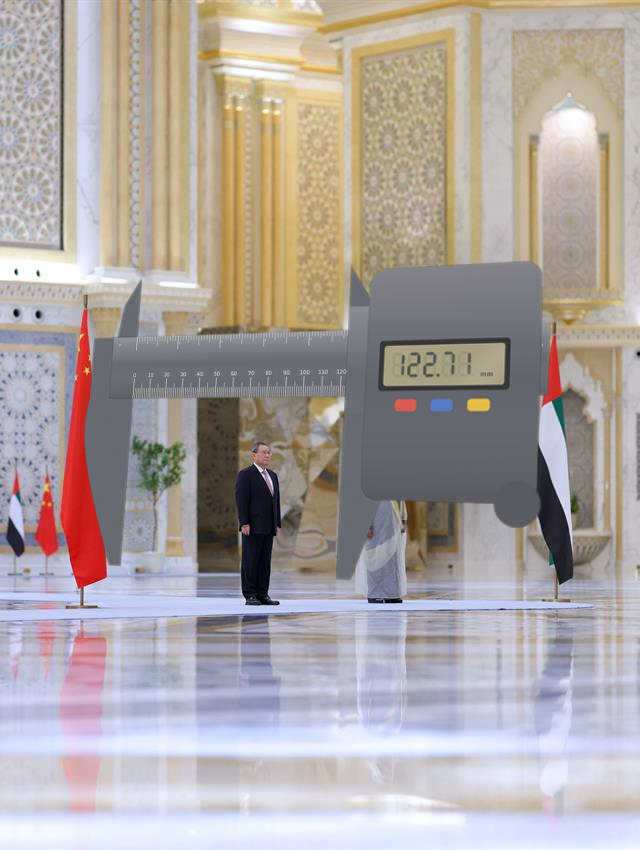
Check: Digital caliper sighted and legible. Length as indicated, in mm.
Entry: 122.71 mm
